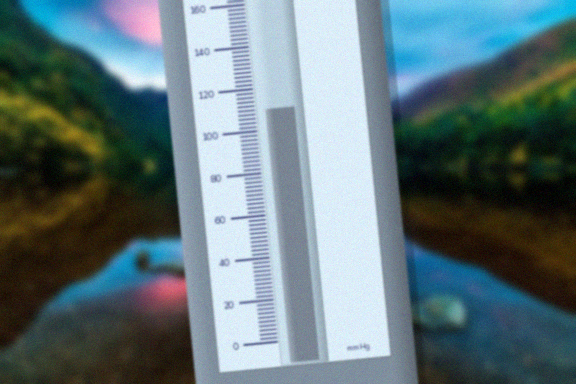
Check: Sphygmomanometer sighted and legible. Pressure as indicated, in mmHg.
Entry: 110 mmHg
